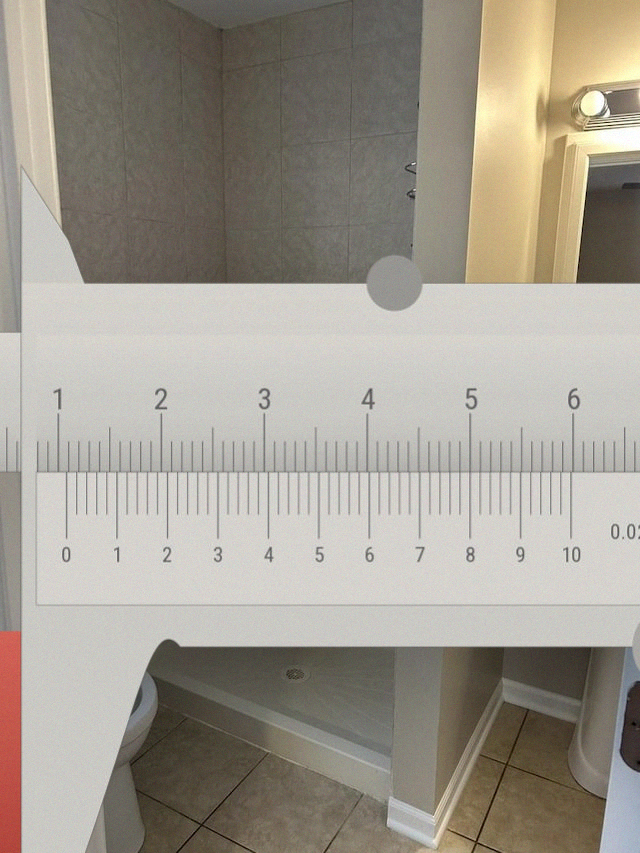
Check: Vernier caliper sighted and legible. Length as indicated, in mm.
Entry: 10.8 mm
